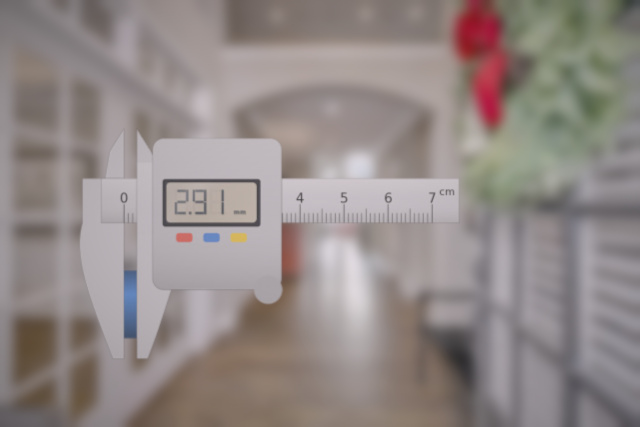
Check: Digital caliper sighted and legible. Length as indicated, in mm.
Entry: 2.91 mm
